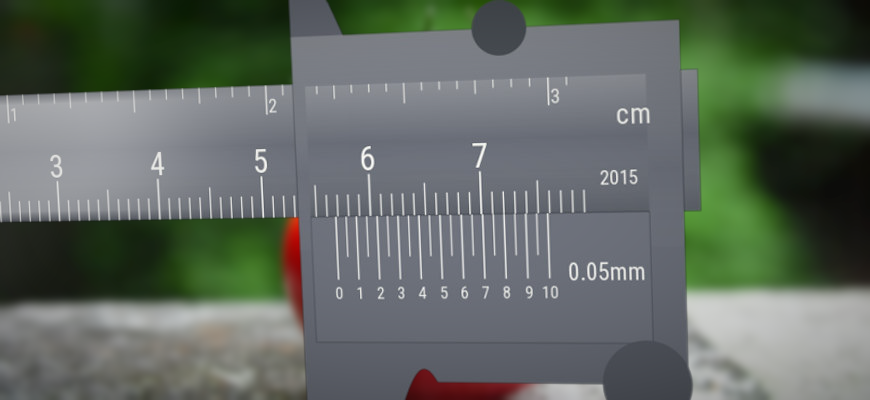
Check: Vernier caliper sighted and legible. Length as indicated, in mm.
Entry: 56.8 mm
